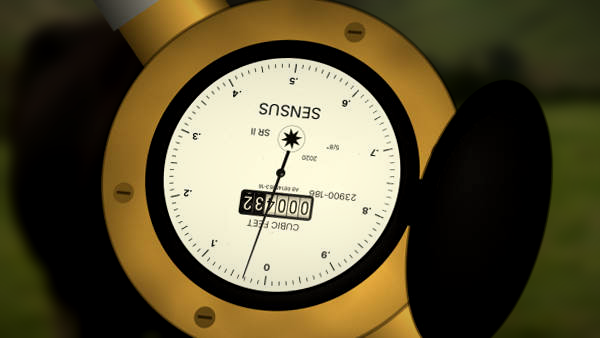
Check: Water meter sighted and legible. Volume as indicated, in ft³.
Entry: 432.03 ft³
